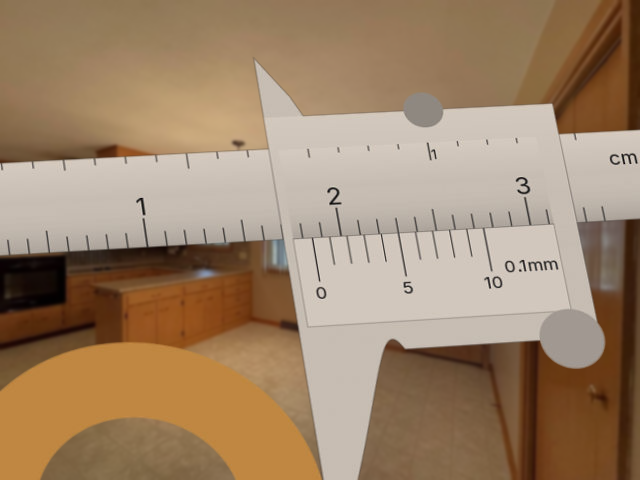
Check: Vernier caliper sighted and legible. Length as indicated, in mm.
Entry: 18.5 mm
